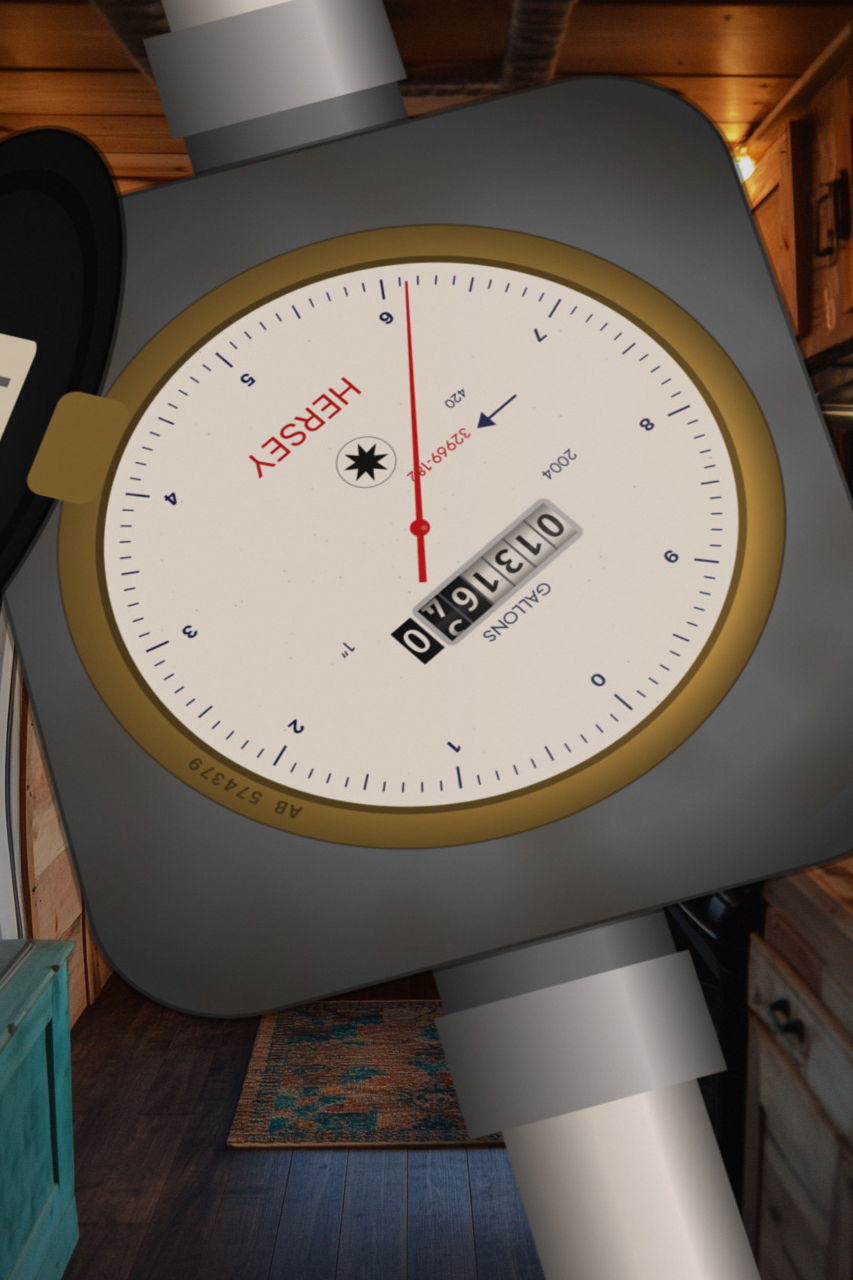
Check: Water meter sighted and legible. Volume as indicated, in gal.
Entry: 131636.1 gal
